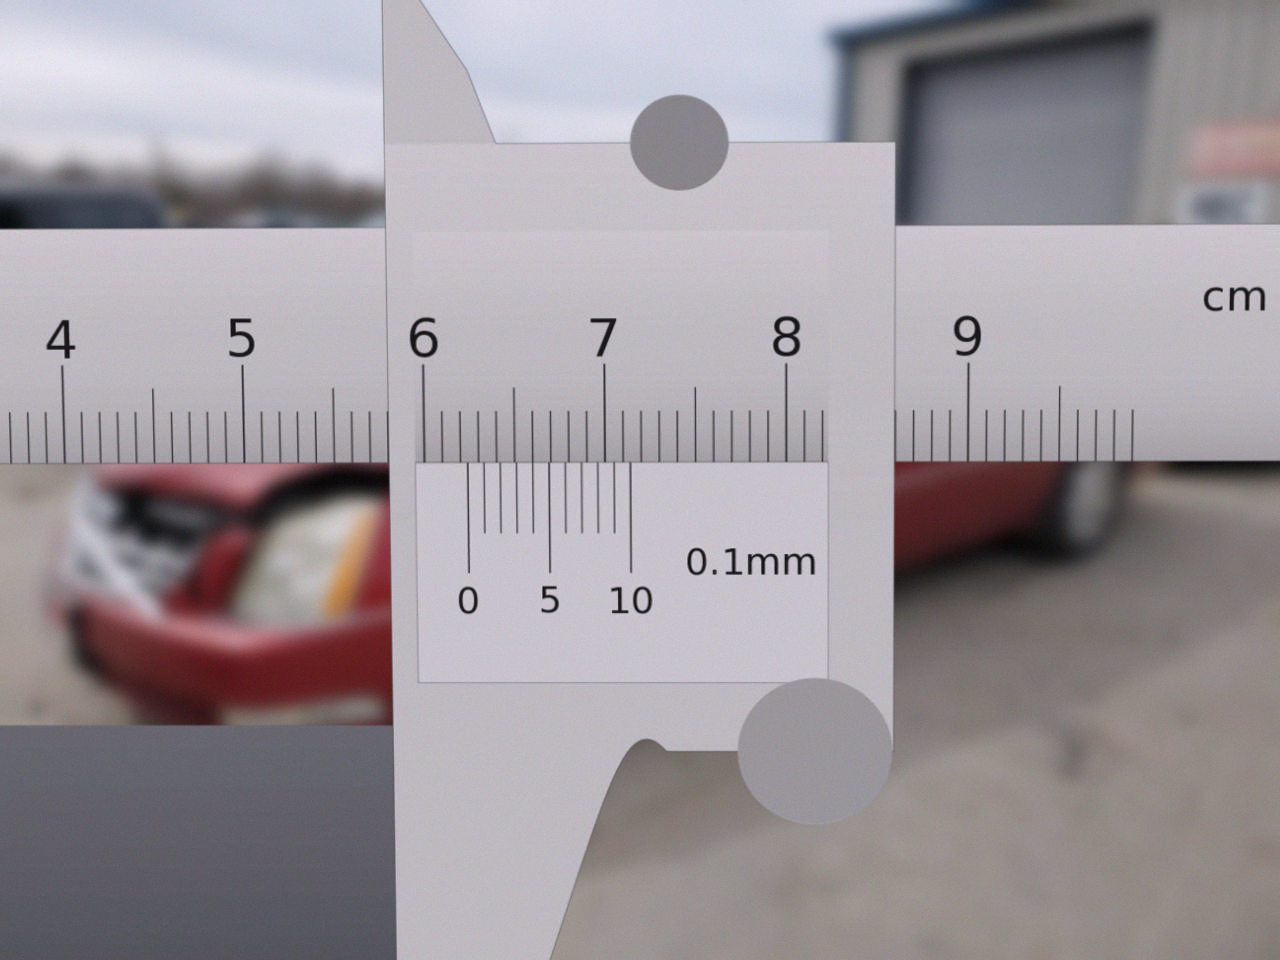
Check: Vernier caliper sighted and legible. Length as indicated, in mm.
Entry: 62.4 mm
